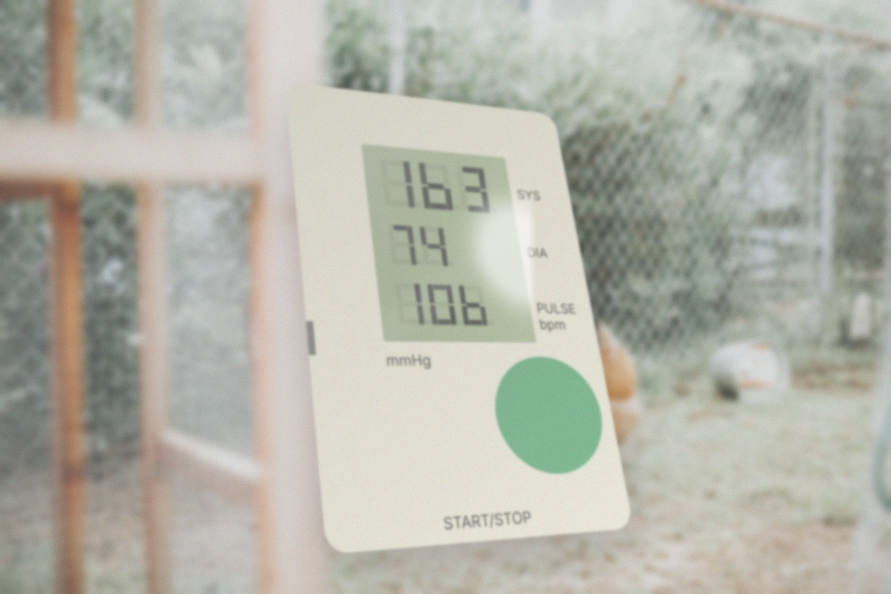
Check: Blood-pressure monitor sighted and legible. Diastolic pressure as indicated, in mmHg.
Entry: 74 mmHg
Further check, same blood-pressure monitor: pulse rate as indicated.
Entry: 106 bpm
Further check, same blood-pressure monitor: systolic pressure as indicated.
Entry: 163 mmHg
